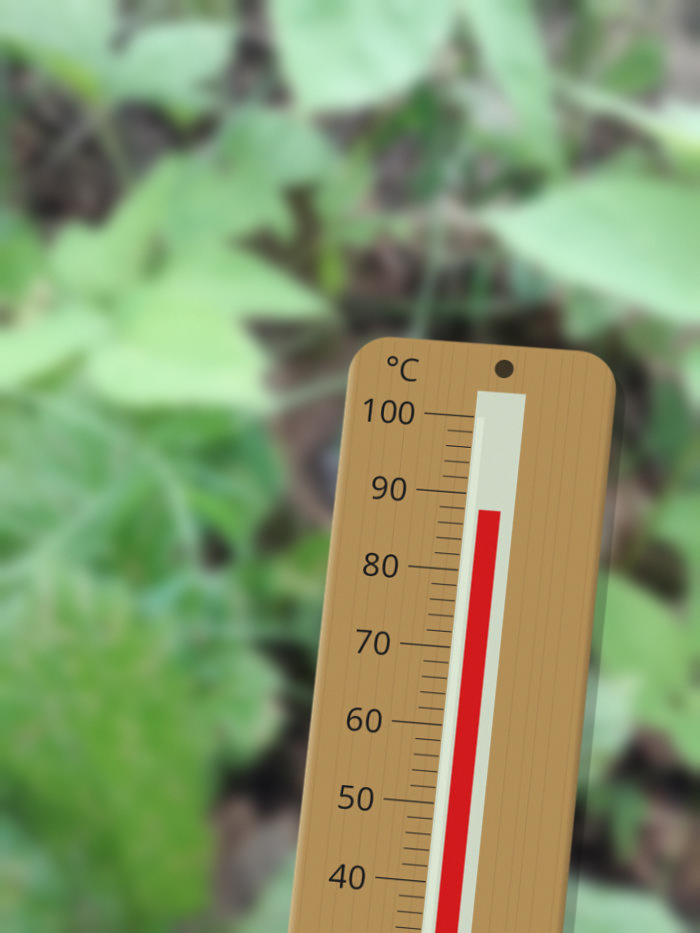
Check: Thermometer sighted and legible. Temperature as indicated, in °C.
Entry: 88 °C
